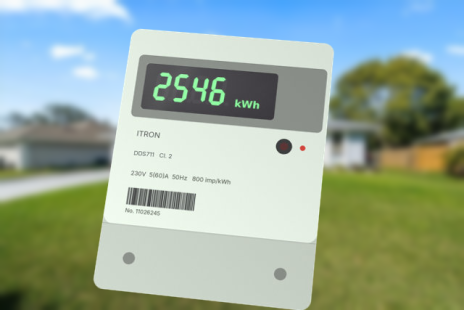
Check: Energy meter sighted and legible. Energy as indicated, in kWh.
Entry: 2546 kWh
